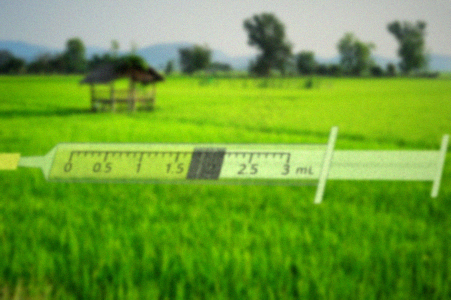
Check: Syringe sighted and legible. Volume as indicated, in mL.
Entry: 1.7 mL
